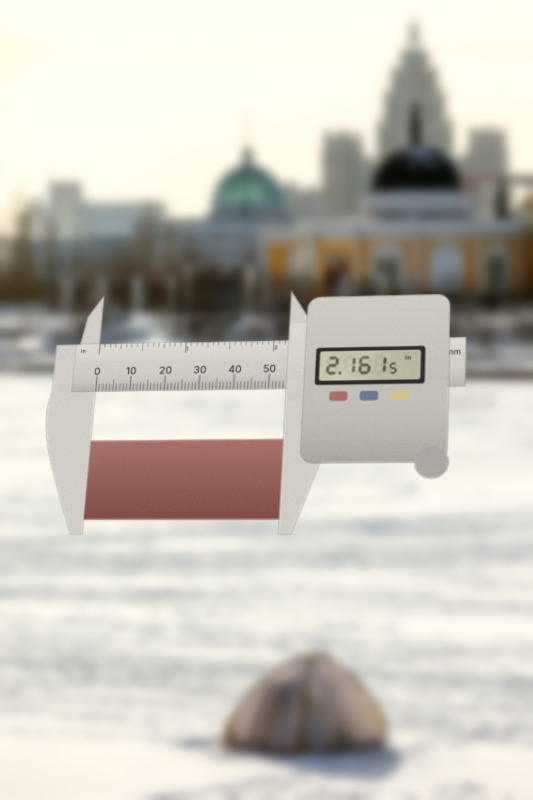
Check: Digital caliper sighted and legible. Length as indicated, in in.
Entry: 2.1615 in
